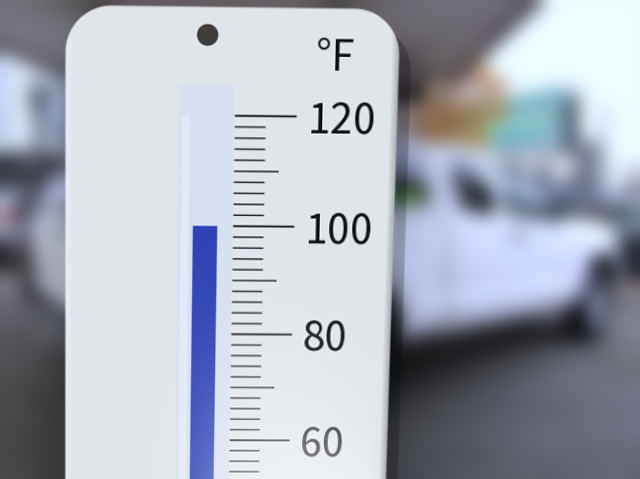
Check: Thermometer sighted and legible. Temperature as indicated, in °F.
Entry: 100 °F
